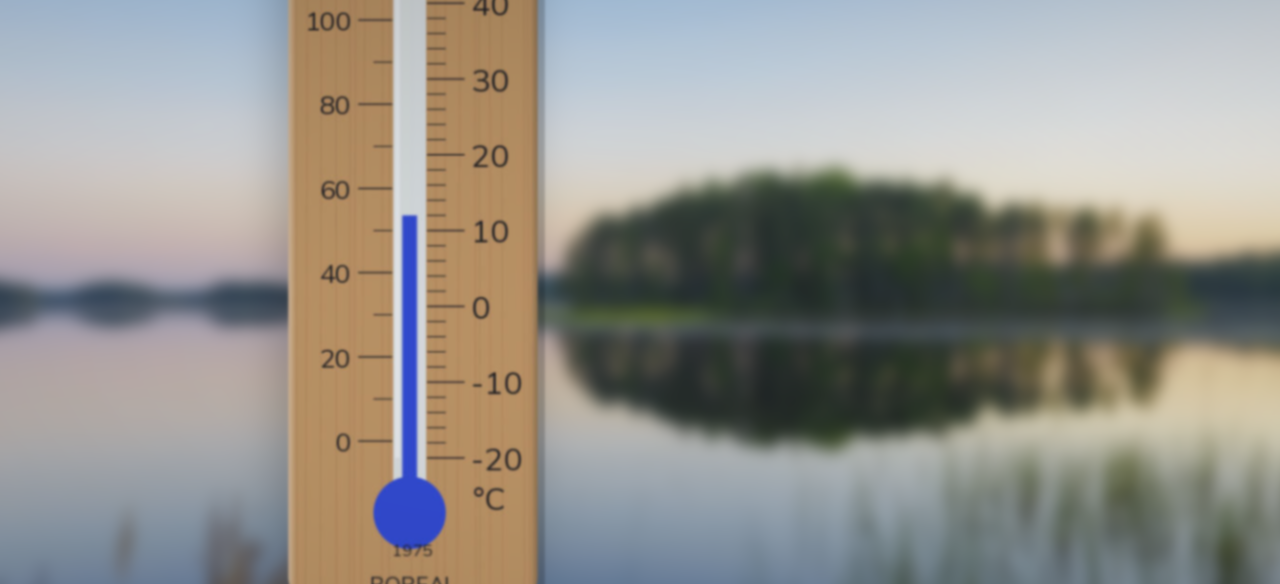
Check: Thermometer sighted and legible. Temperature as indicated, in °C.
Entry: 12 °C
